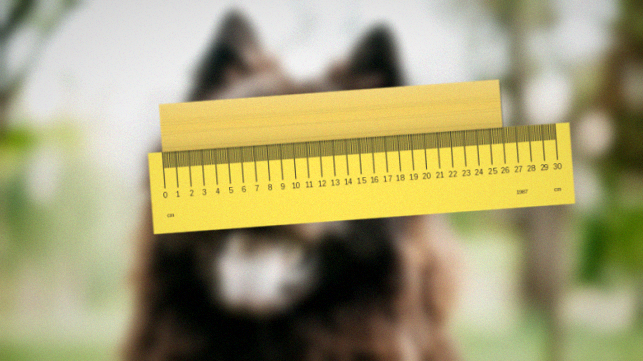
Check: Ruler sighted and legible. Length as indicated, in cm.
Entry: 26 cm
